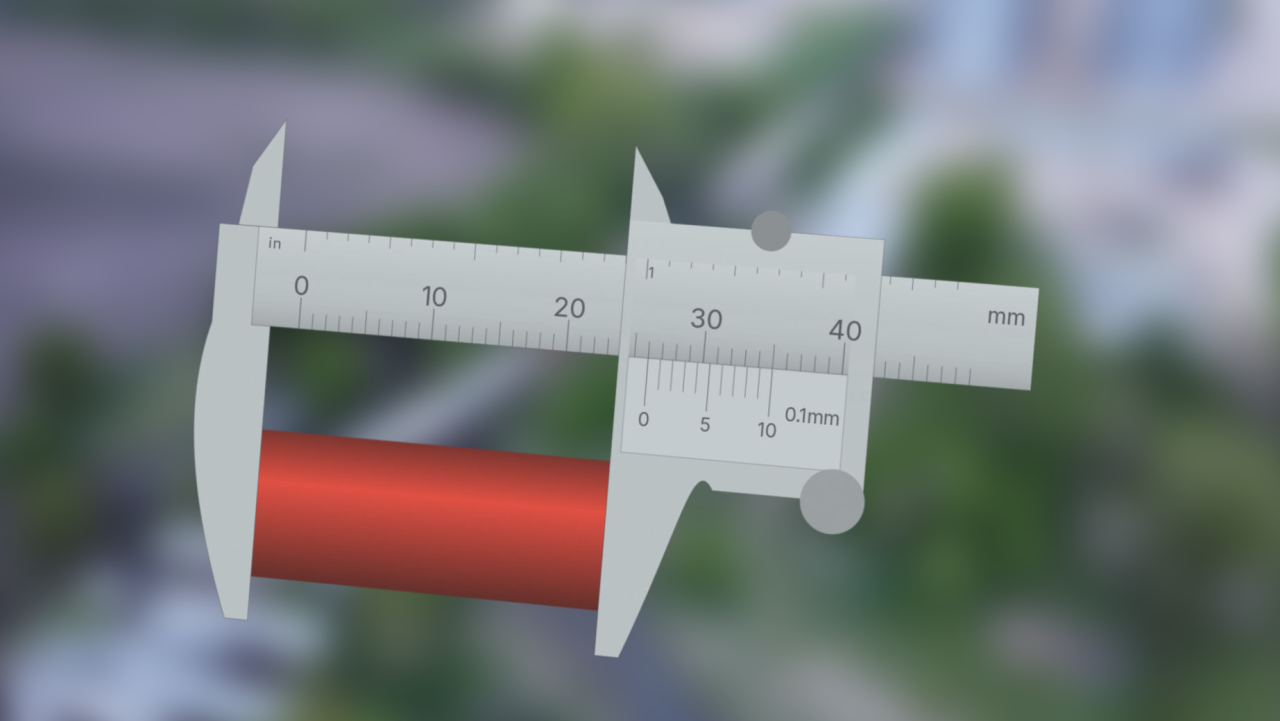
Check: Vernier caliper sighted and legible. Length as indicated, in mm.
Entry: 26.0 mm
